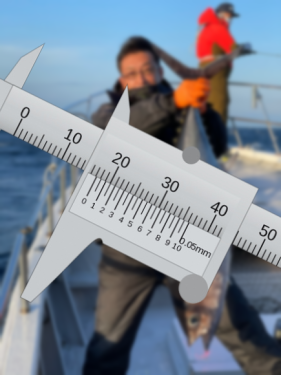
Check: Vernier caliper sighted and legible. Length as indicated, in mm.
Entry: 17.2 mm
